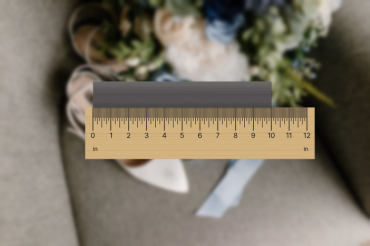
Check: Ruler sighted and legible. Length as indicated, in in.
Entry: 10 in
